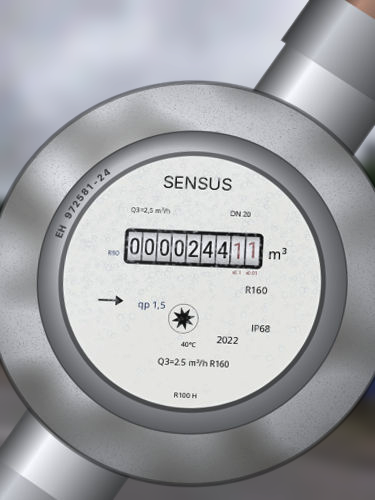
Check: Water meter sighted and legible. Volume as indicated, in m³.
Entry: 244.11 m³
